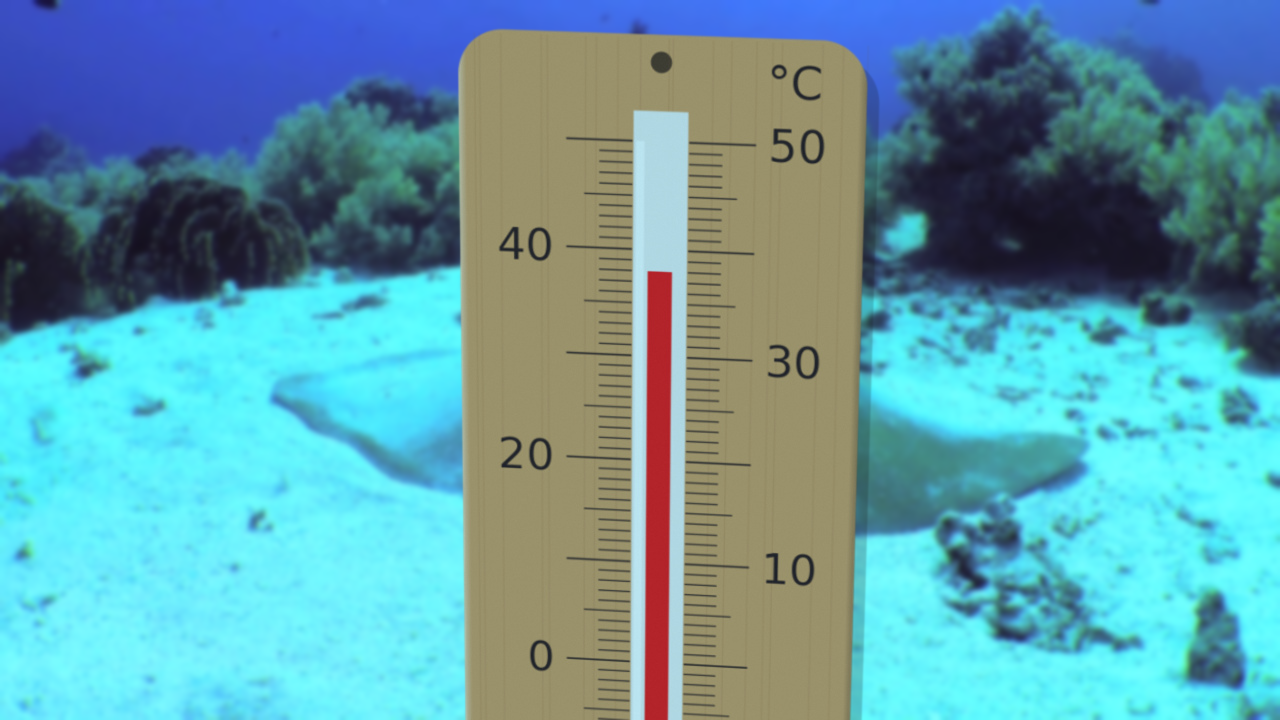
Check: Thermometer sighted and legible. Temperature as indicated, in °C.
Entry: 38 °C
